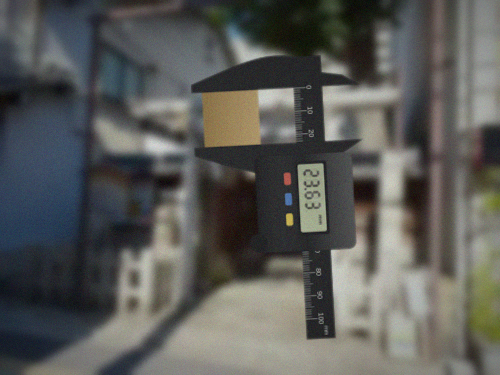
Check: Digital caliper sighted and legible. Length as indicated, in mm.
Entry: 23.63 mm
